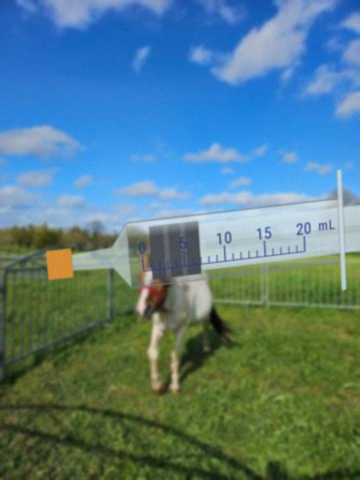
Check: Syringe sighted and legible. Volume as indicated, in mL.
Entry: 1 mL
